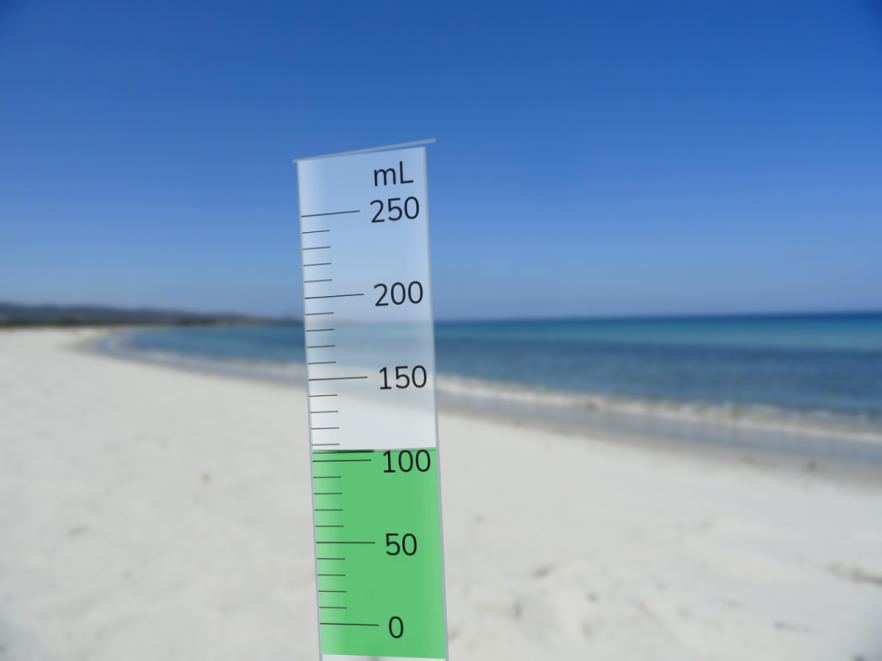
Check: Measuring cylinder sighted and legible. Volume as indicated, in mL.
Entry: 105 mL
